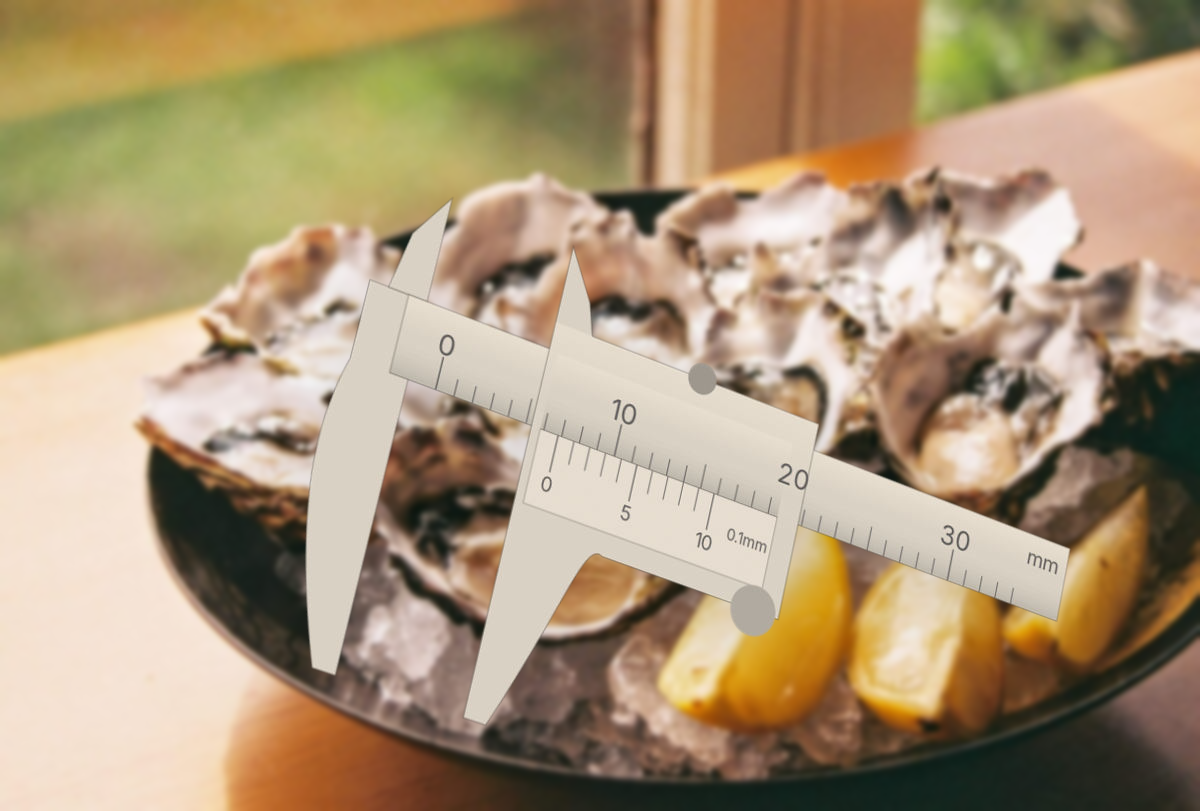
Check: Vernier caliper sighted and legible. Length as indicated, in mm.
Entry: 6.8 mm
